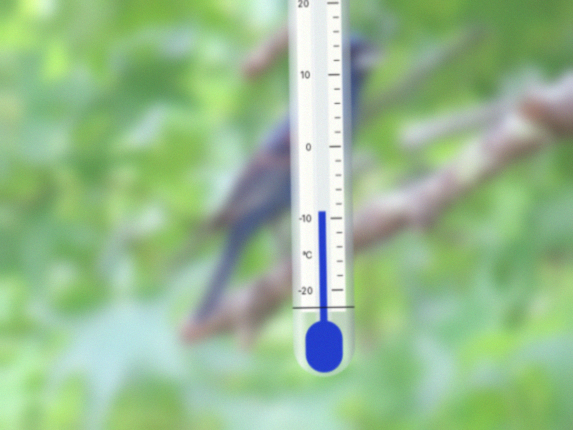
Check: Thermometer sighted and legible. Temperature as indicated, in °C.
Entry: -9 °C
